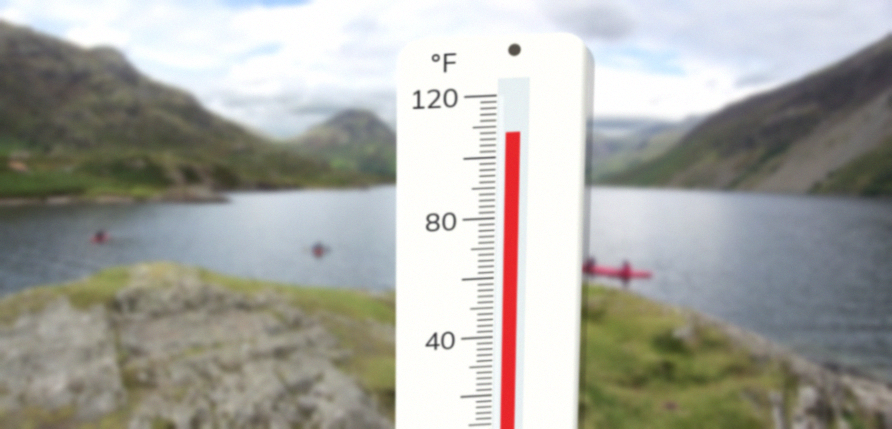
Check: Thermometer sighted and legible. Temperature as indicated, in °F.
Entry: 108 °F
